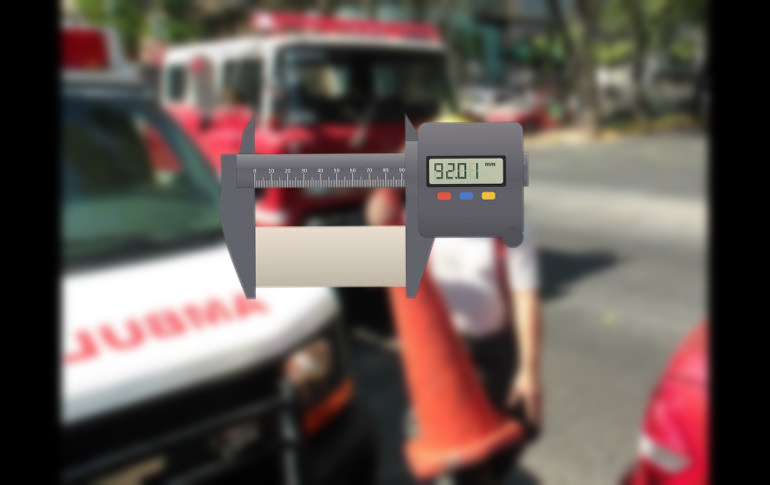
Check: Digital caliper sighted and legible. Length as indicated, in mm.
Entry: 92.01 mm
